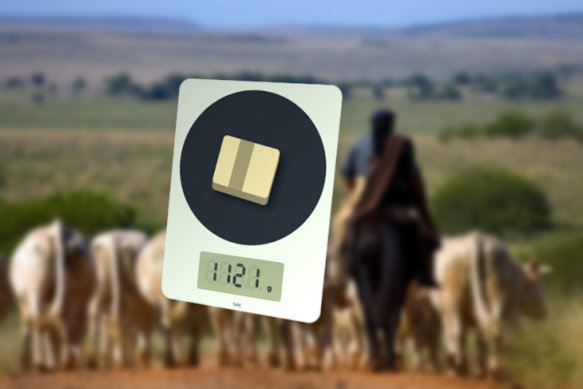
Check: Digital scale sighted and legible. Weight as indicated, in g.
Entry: 1121 g
